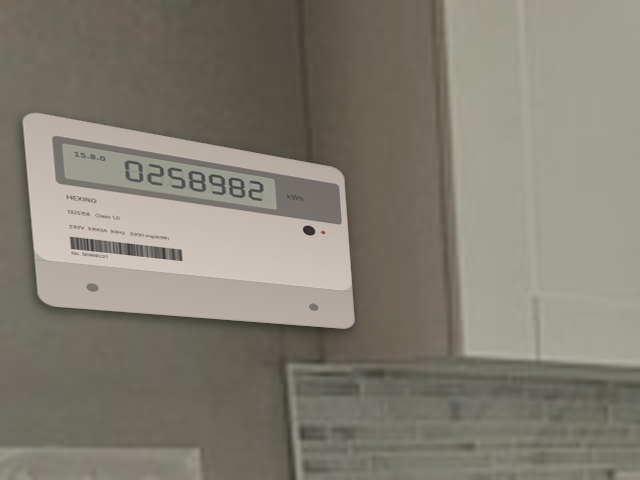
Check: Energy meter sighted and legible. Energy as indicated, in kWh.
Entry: 258982 kWh
